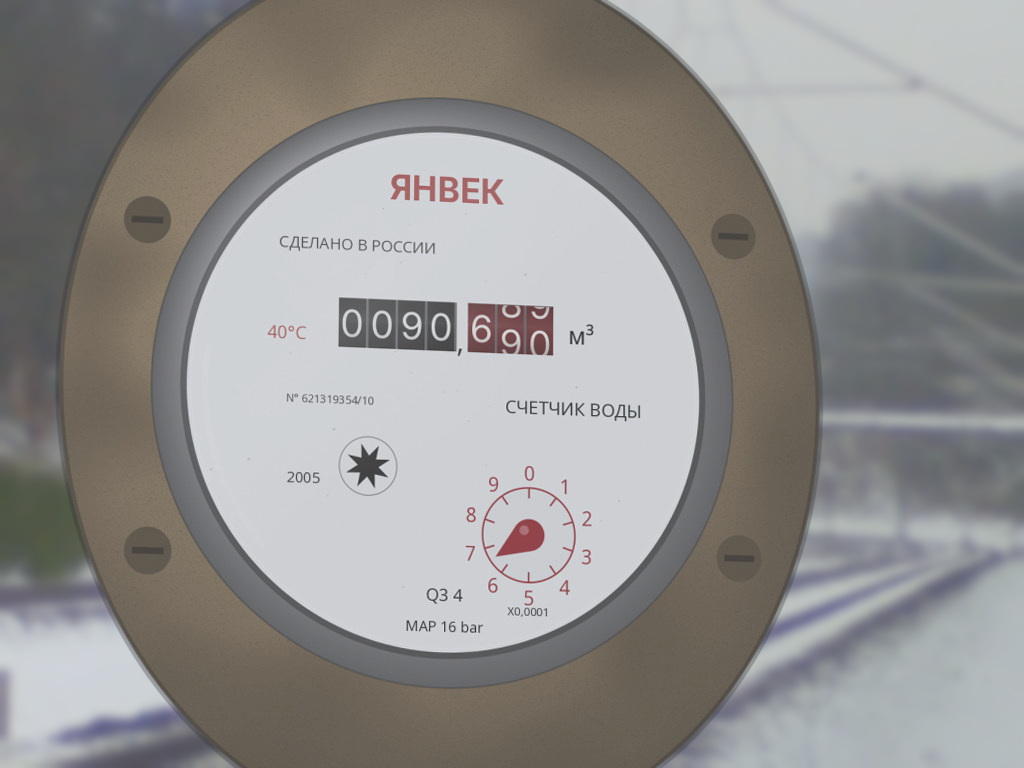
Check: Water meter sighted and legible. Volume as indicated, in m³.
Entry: 90.6896 m³
